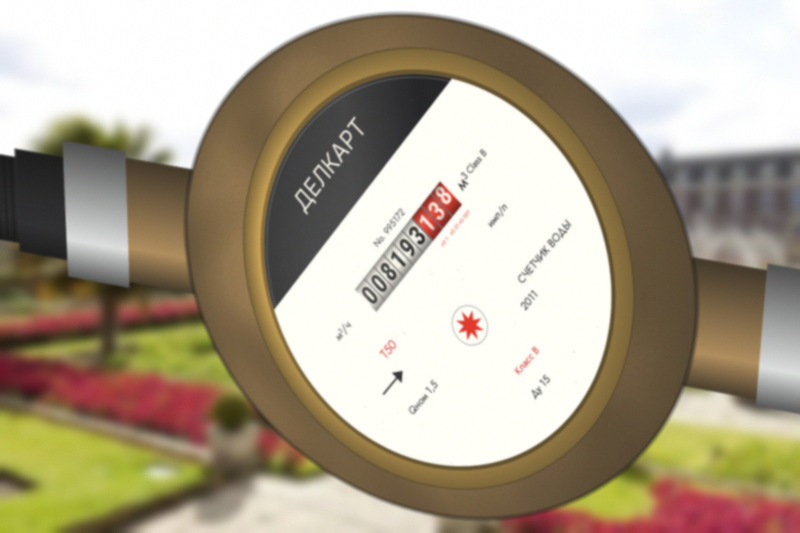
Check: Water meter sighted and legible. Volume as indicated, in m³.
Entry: 8193.138 m³
